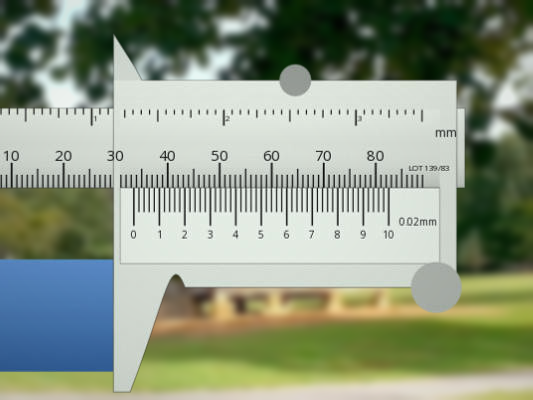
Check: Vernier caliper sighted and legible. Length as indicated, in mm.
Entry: 33.5 mm
